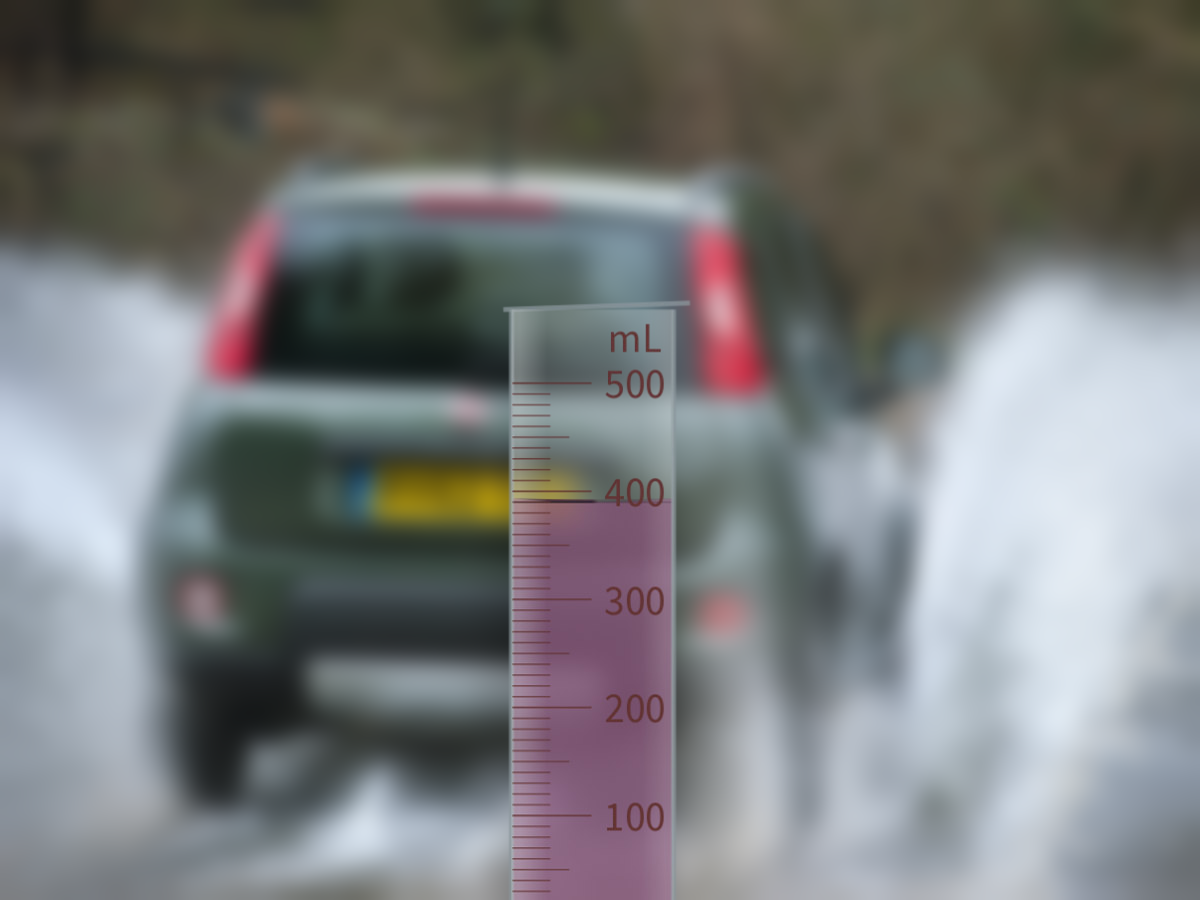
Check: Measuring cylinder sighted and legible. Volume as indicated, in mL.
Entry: 390 mL
